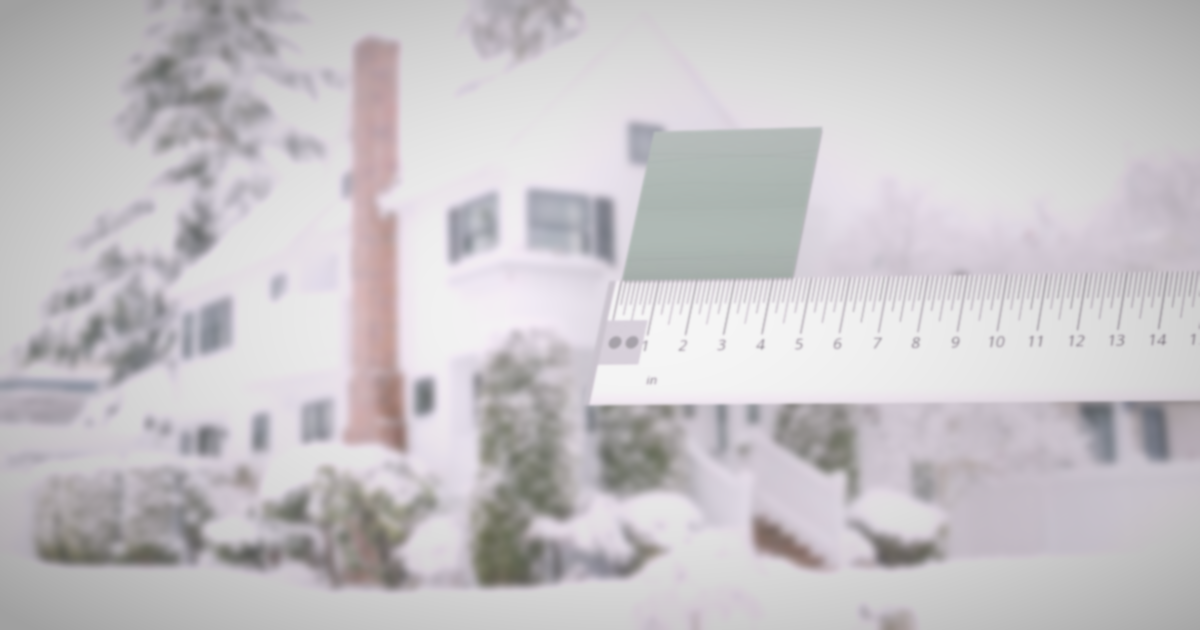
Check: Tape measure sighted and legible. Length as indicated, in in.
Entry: 4.5 in
